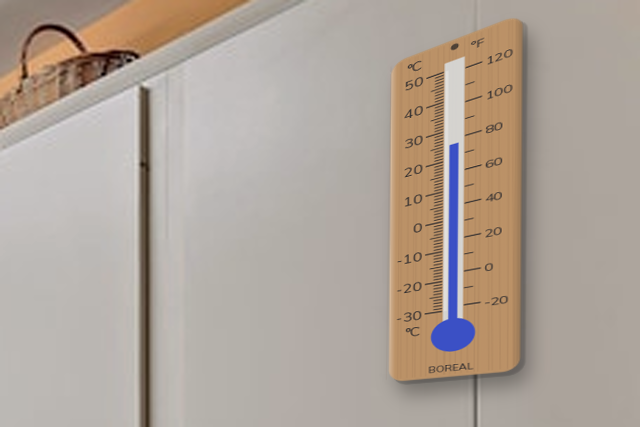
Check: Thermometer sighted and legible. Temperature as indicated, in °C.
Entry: 25 °C
